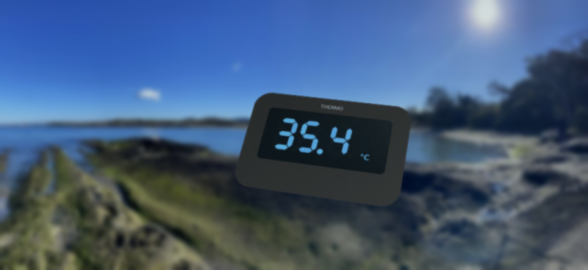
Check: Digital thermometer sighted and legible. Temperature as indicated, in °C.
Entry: 35.4 °C
